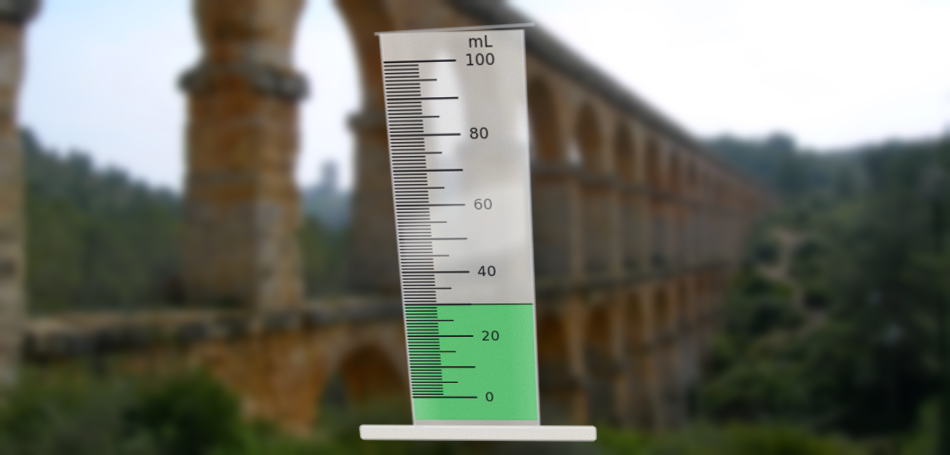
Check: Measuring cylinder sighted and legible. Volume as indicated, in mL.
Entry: 30 mL
